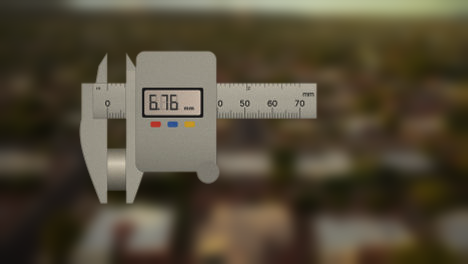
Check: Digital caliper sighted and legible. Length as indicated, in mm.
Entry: 6.76 mm
